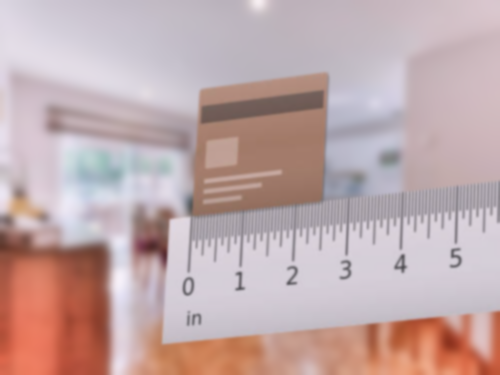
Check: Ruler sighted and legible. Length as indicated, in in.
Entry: 2.5 in
